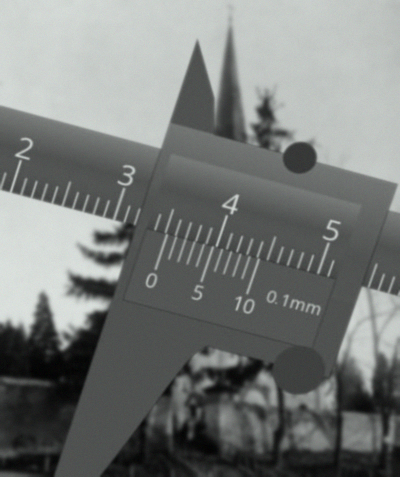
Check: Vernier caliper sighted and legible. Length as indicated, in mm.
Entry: 35.2 mm
